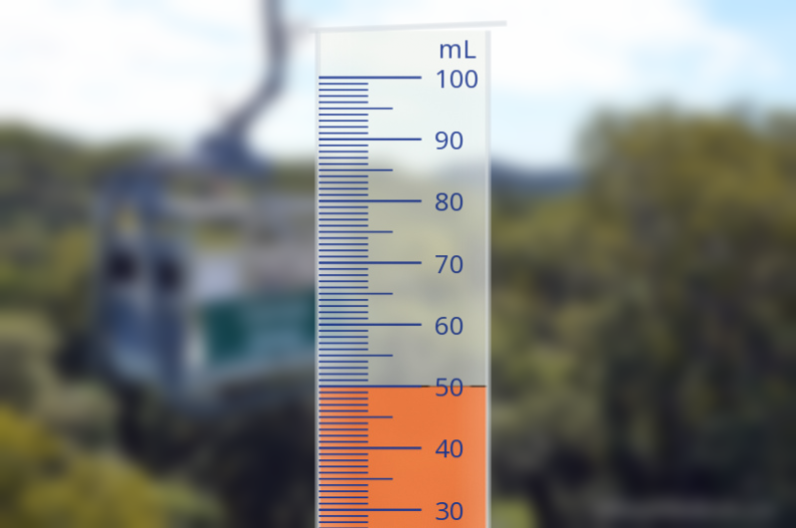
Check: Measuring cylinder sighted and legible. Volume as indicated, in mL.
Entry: 50 mL
